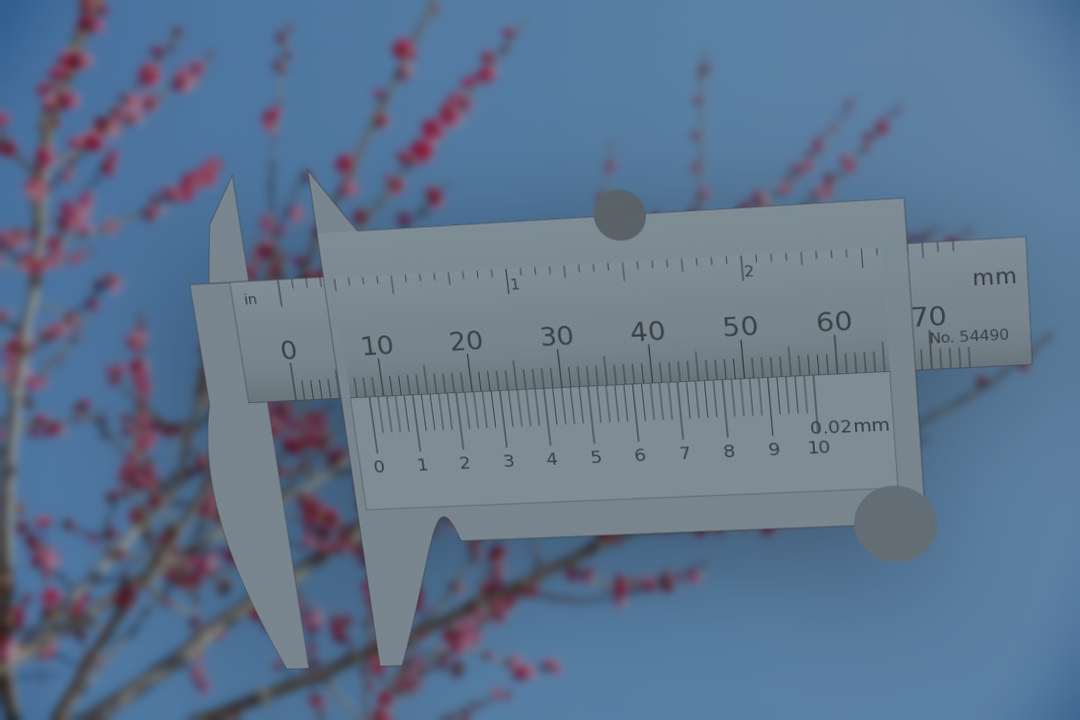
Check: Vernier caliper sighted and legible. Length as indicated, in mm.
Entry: 8.4 mm
